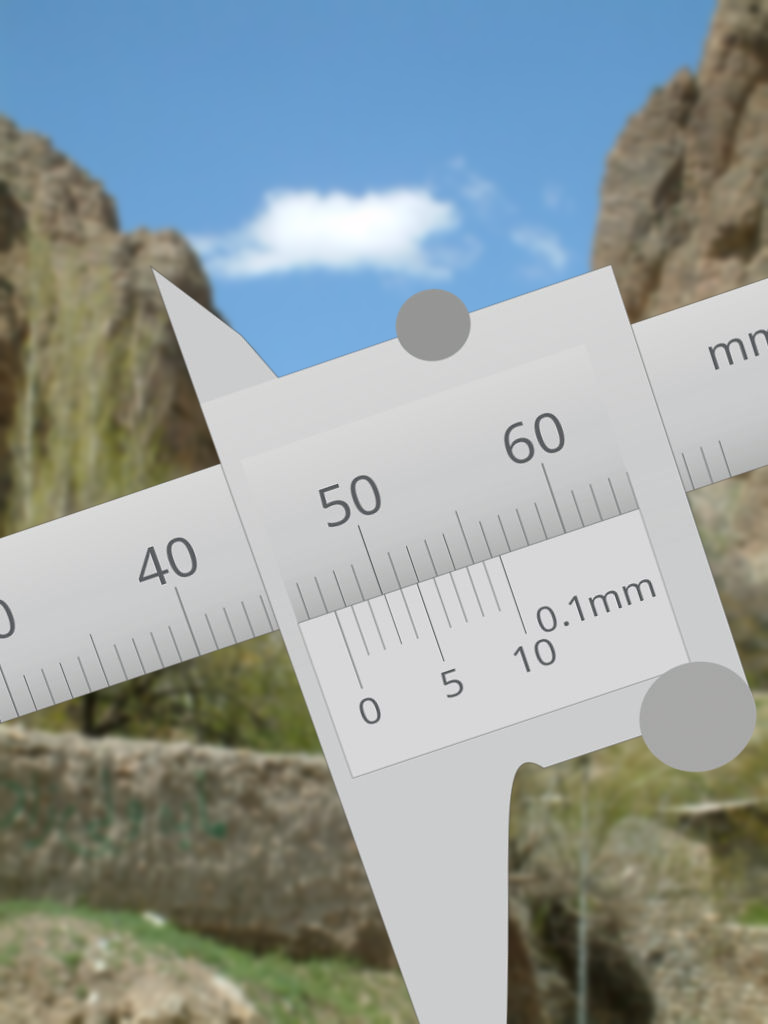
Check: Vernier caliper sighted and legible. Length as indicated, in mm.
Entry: 47.4 mm
